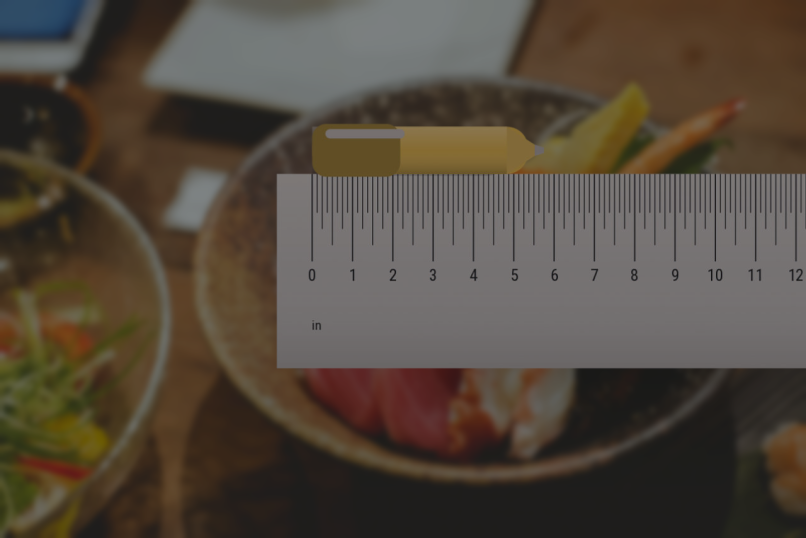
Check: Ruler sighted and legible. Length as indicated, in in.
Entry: 5.75 in
